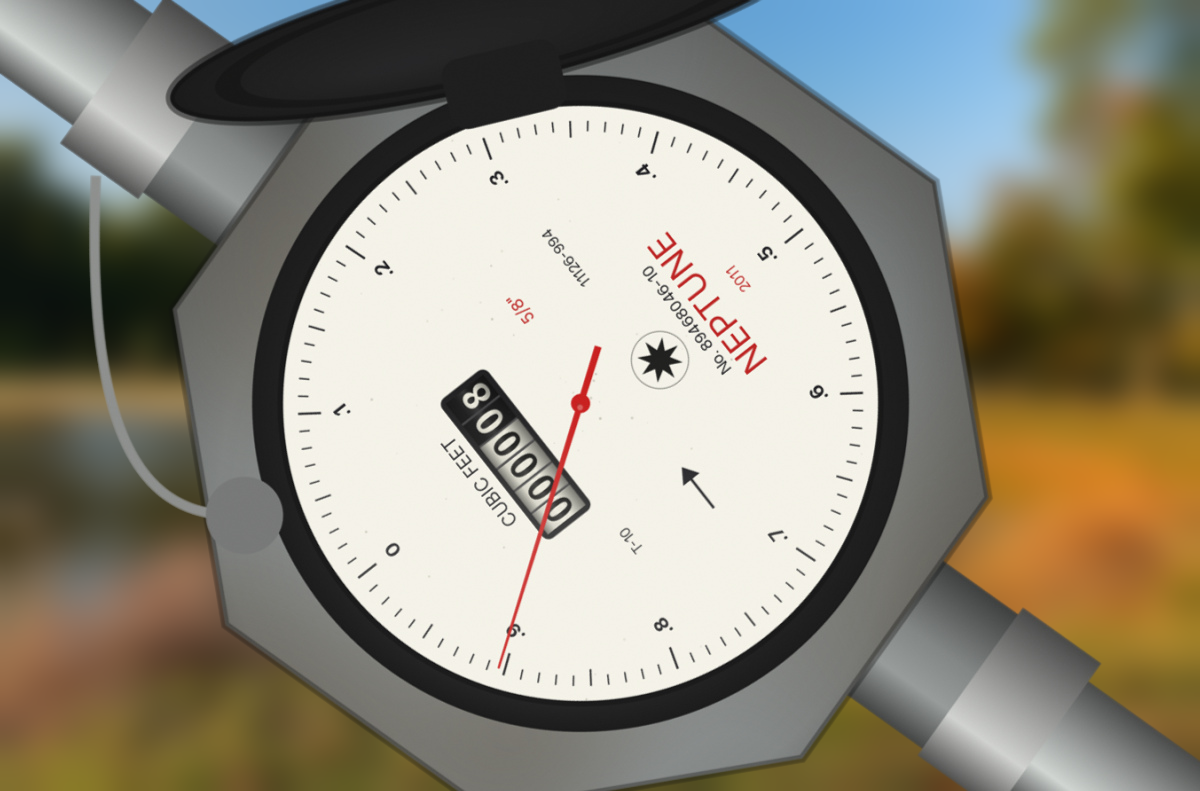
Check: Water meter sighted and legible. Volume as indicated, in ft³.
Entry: 7.90 ft³
